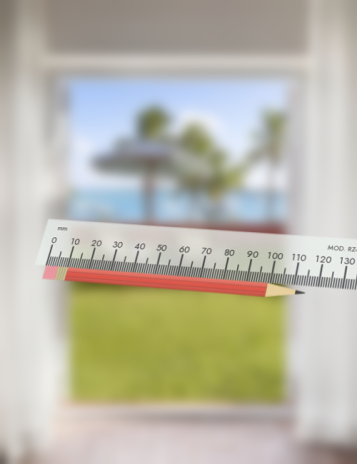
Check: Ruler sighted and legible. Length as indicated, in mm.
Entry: 115 mm
